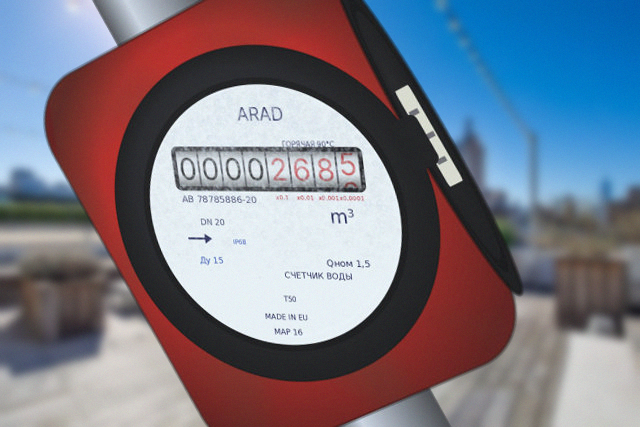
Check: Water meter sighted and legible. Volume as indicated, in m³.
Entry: 0.2685 m³
